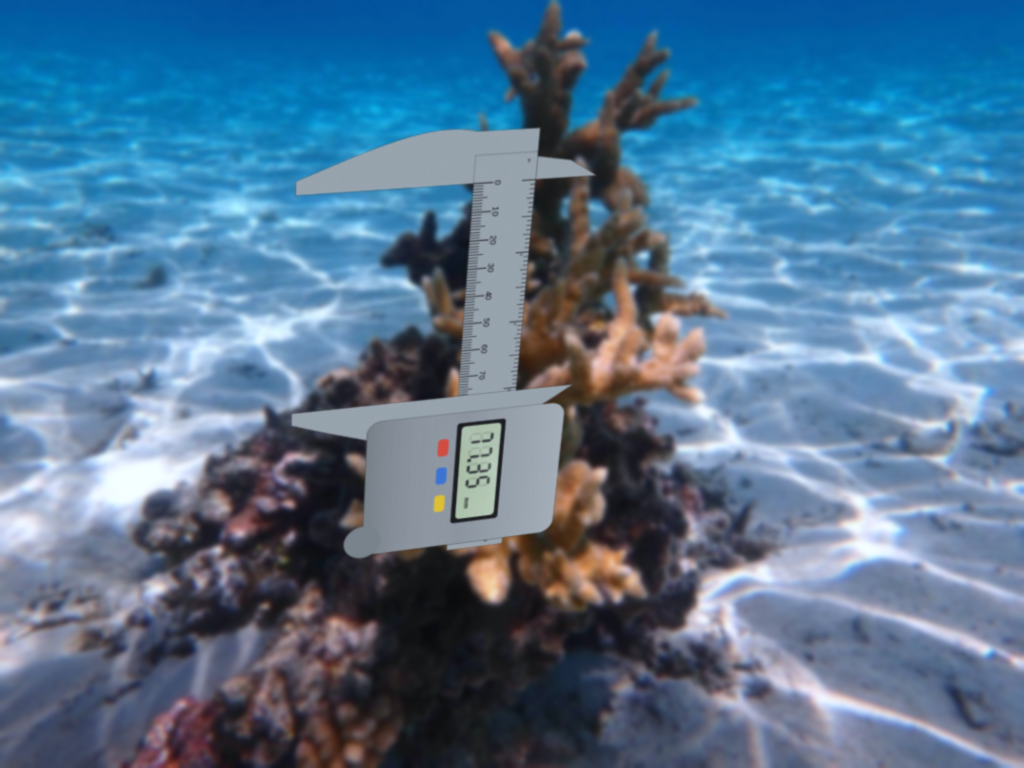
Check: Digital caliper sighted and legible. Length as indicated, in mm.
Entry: 77.35 mm
